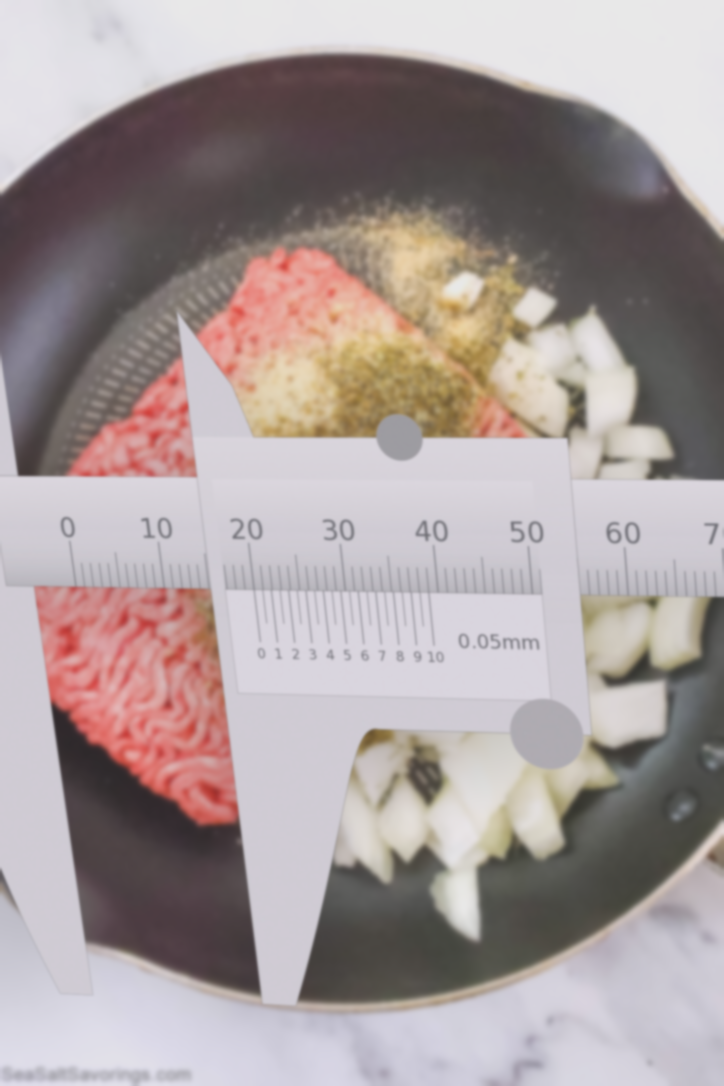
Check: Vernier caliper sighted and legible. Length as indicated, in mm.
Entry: 20.0 mm
